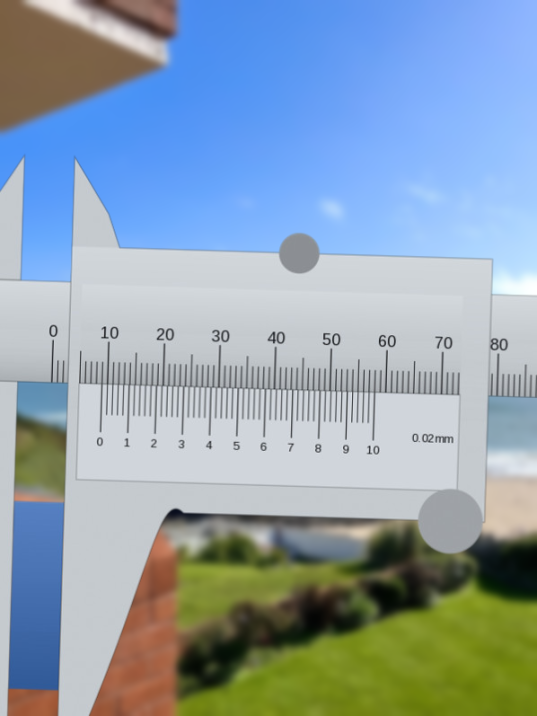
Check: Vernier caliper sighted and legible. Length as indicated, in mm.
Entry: 9.0 mm
